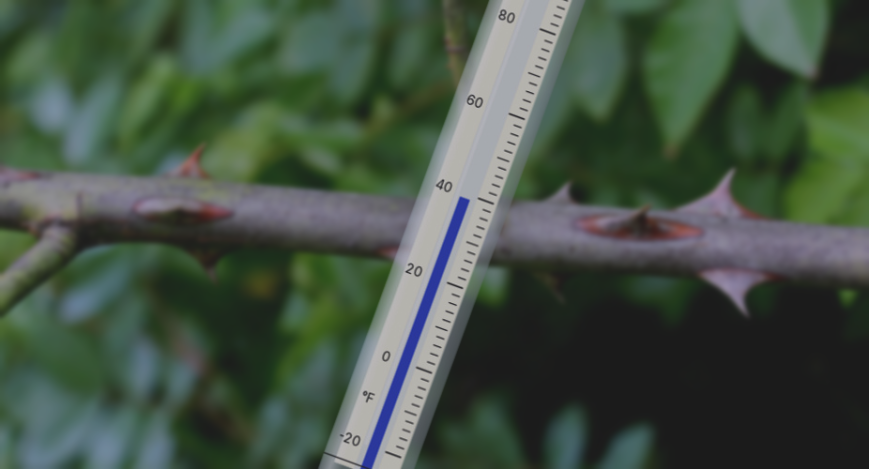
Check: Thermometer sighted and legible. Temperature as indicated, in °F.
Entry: 39 °F
